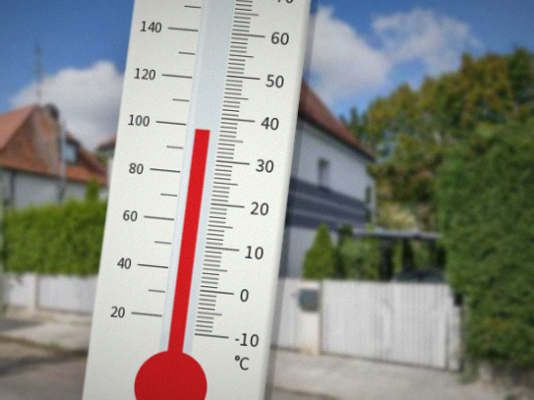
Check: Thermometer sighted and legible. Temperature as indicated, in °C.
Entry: 37 °C
